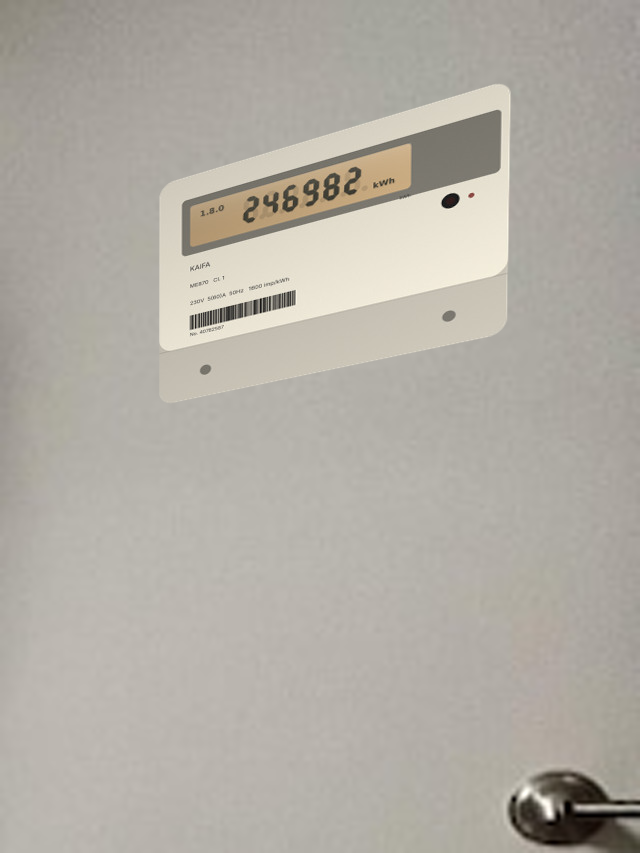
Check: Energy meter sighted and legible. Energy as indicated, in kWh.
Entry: 246982 kWh
